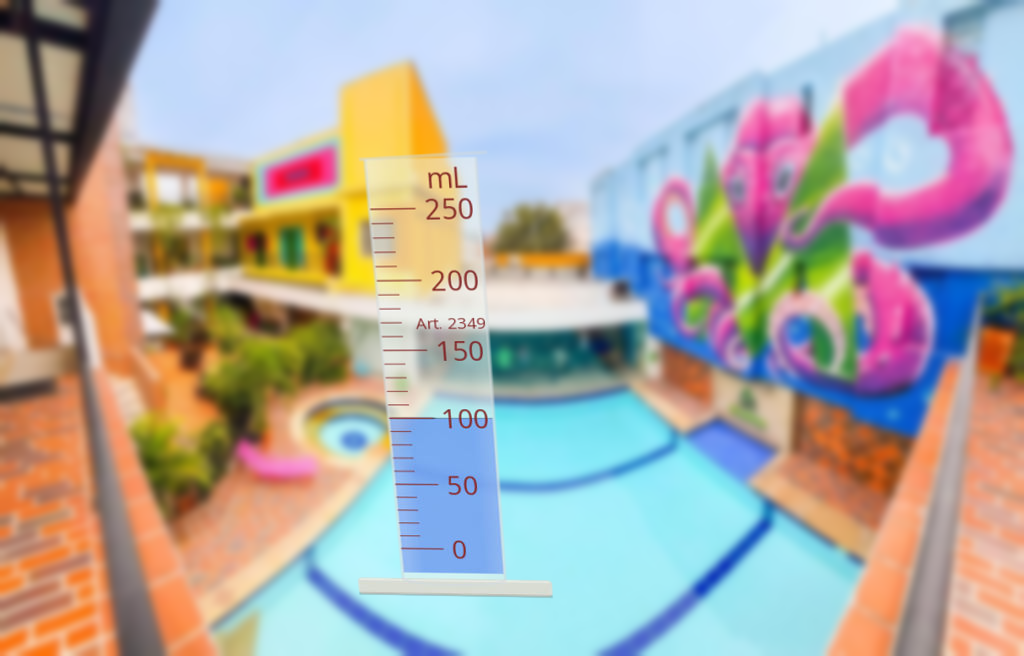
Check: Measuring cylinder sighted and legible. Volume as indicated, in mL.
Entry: 100 mL
